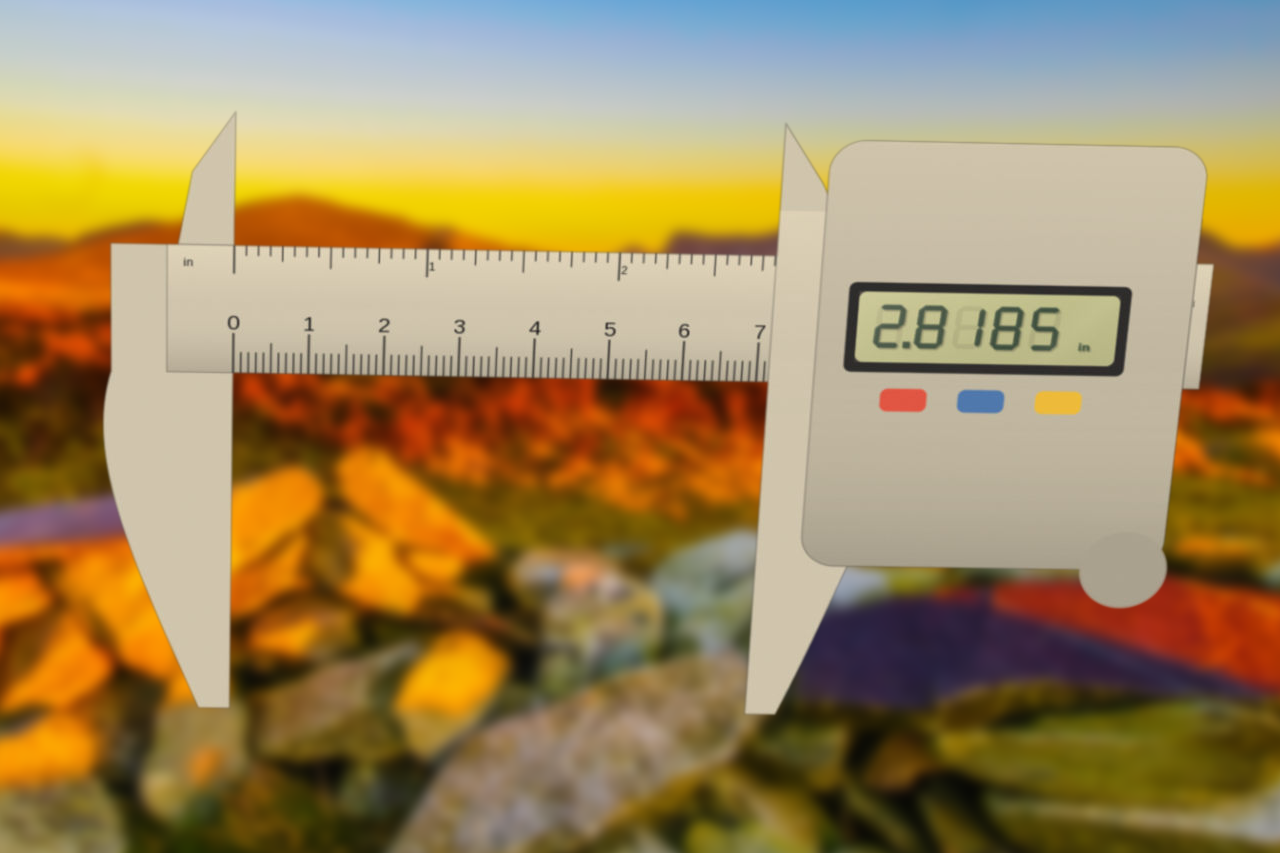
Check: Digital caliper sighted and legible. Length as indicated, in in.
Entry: 2.8185 in
